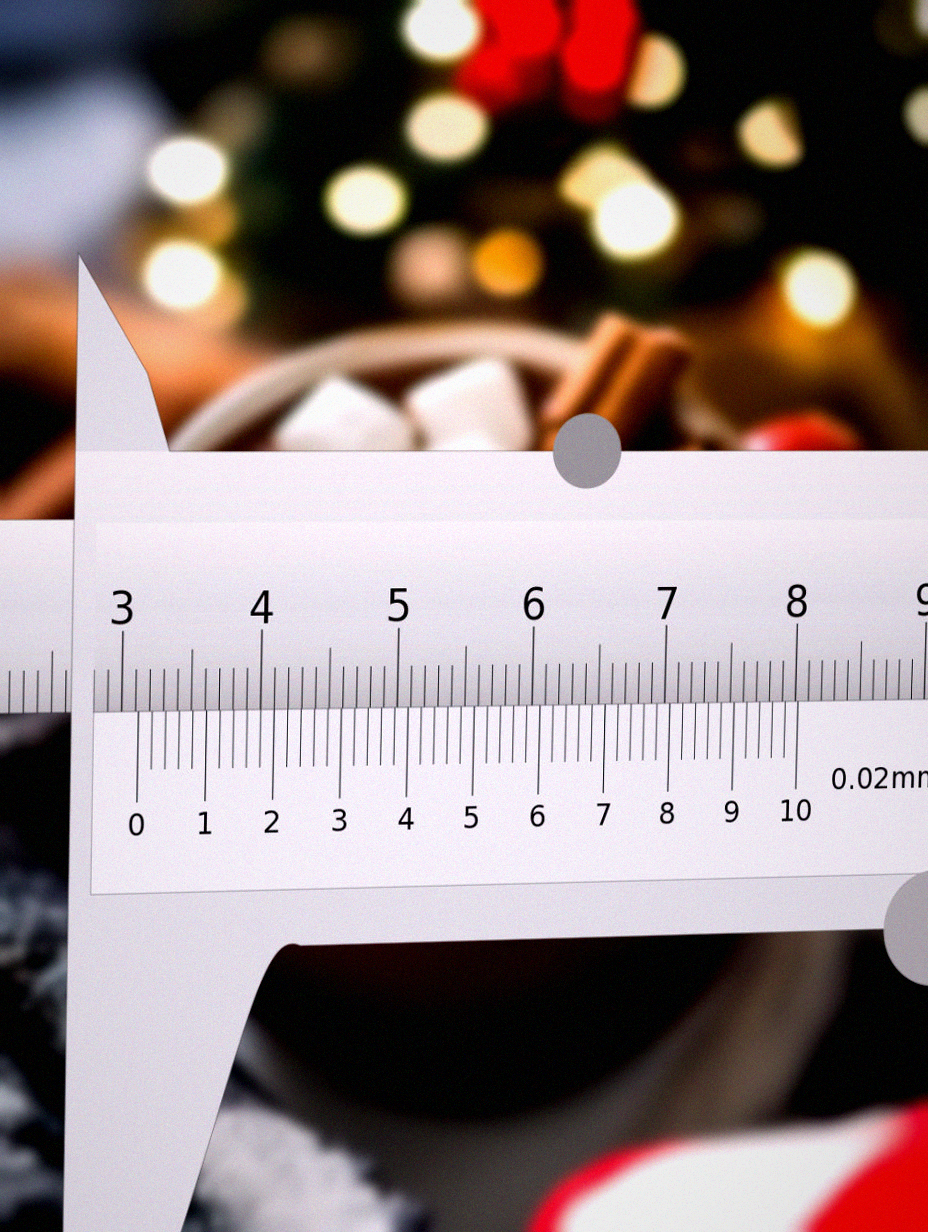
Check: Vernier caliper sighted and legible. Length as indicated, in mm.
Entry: 31.2 mm
